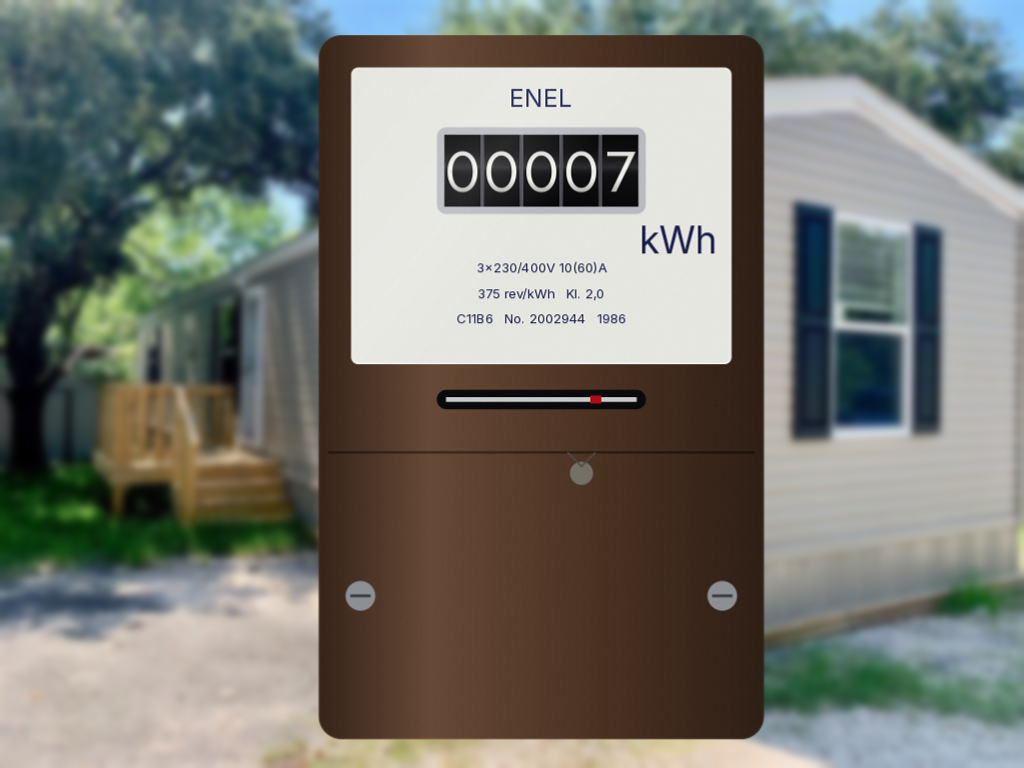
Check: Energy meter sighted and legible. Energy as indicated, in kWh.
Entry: 7 kWh
